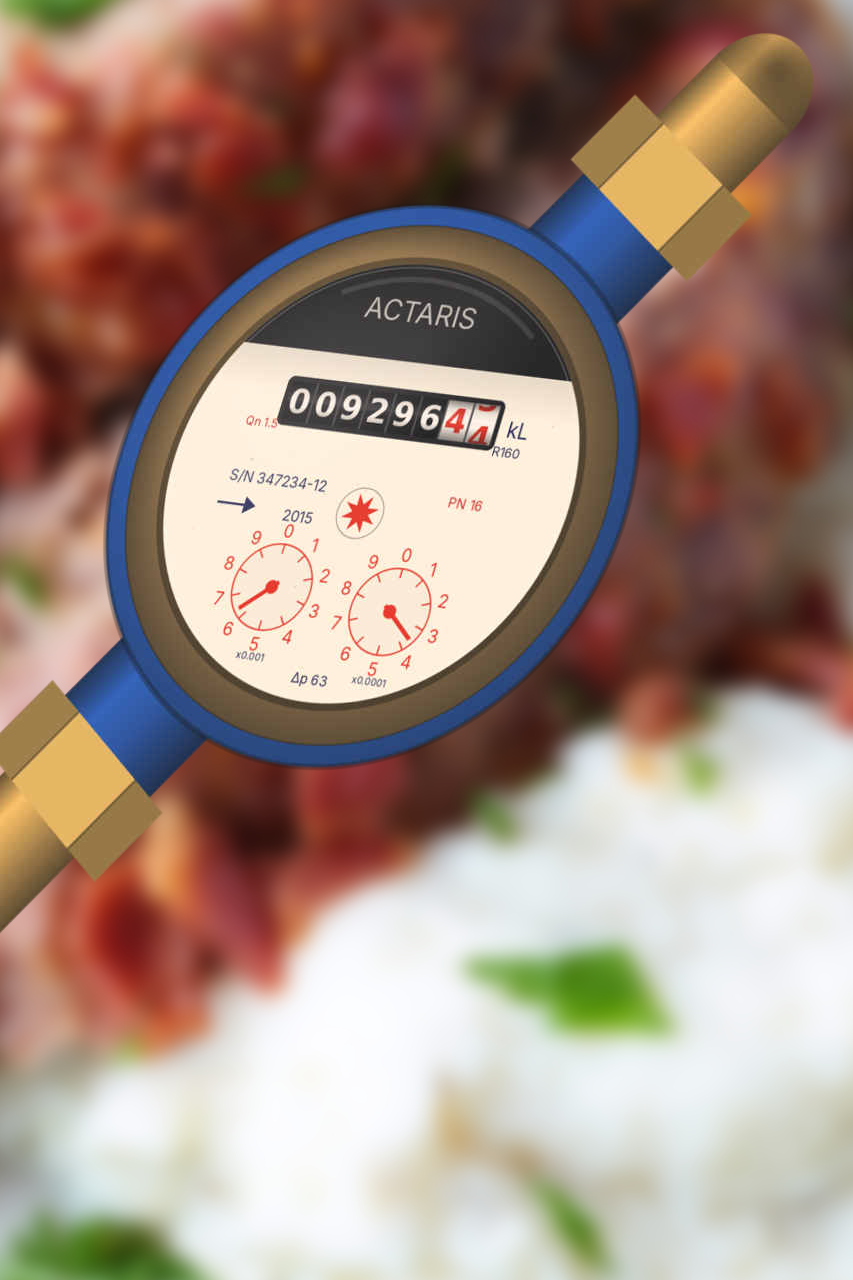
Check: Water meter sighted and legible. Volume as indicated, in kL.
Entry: 9296.4363 kL
